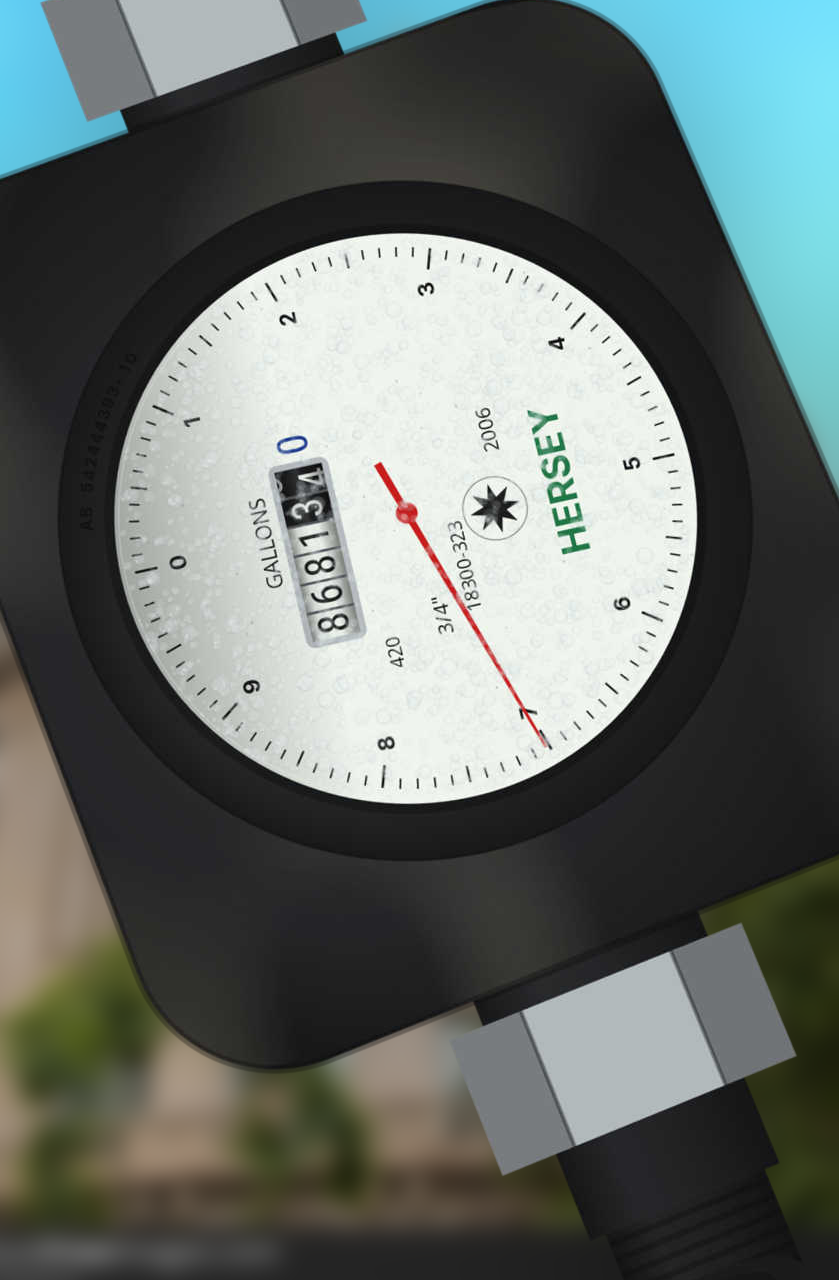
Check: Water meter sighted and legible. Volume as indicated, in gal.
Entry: 8681337.0 gal
